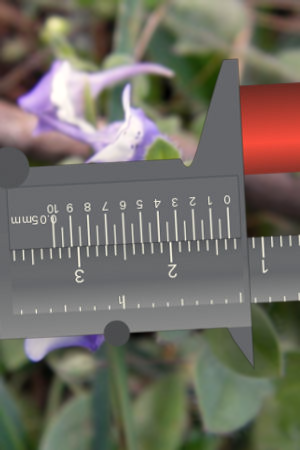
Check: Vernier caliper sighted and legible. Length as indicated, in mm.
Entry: 13.6 mm
